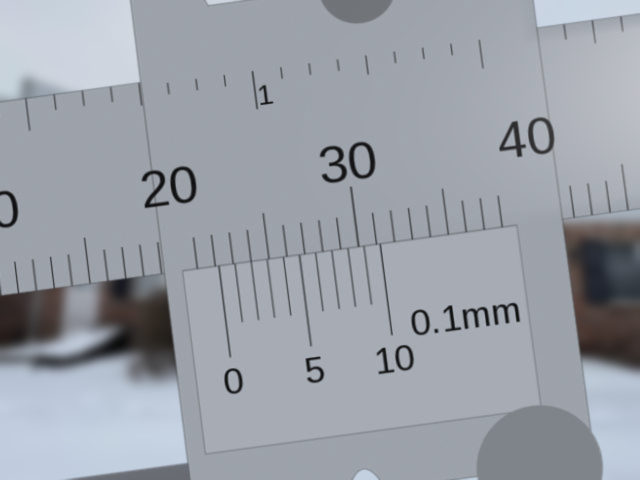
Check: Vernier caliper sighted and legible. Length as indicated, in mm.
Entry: 22.2 mm
